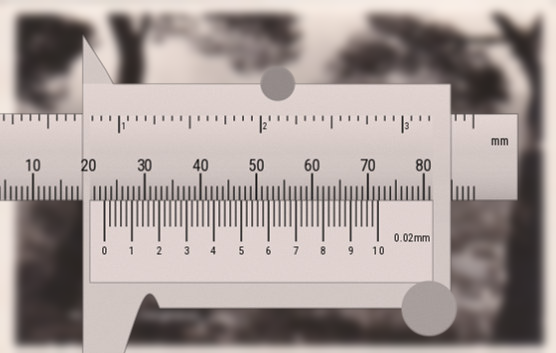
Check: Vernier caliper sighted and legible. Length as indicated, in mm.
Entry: 22.8 mm
